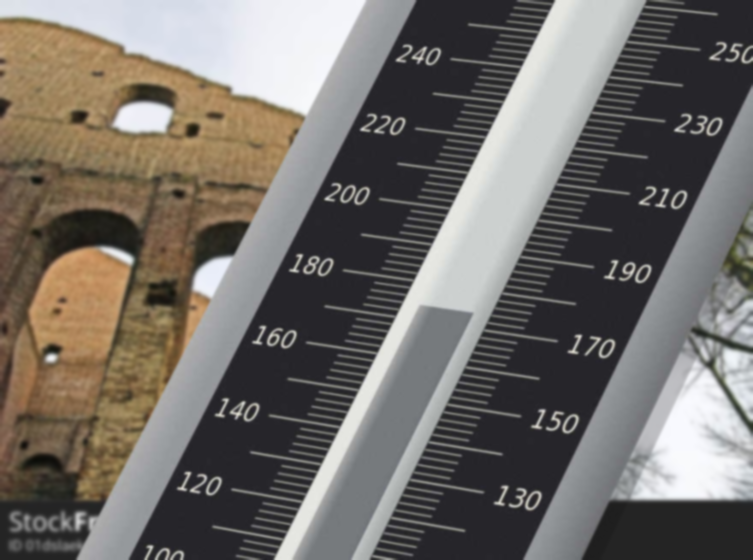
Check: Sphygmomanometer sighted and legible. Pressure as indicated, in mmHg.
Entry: 174 mmHg
